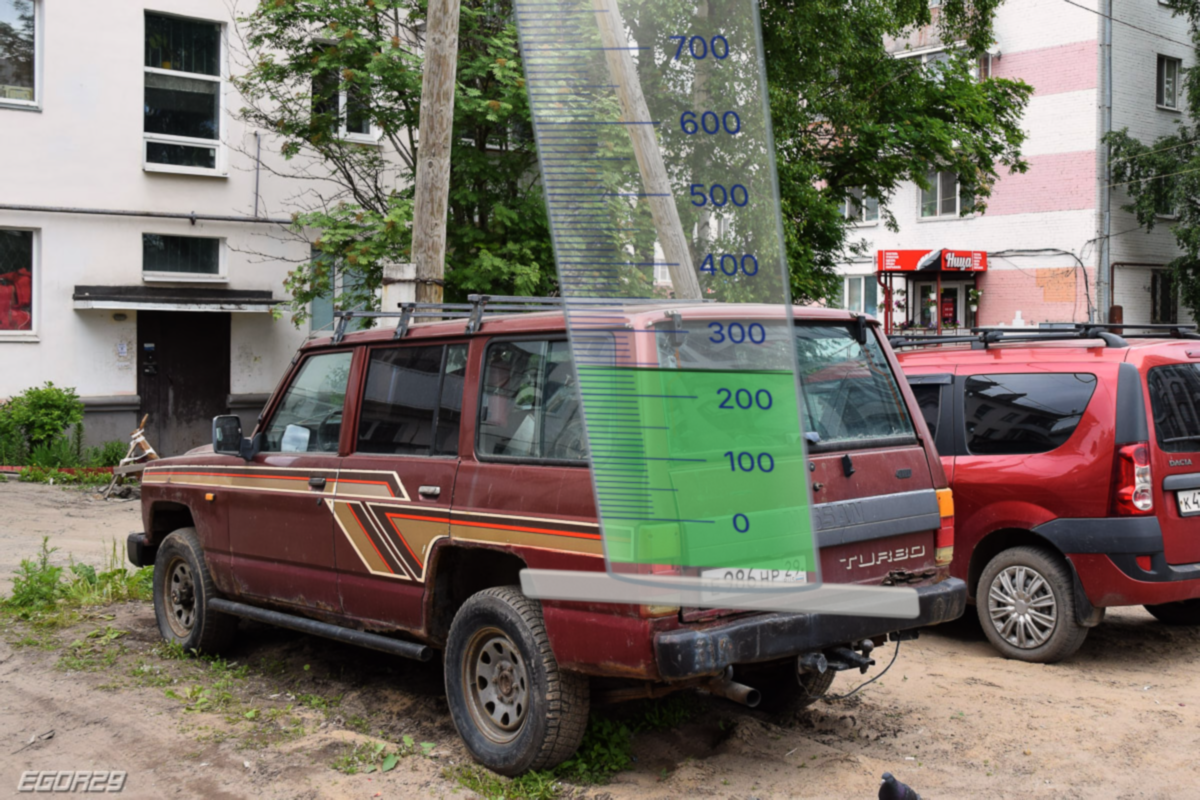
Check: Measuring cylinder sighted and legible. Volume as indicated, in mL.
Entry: 240 mL
